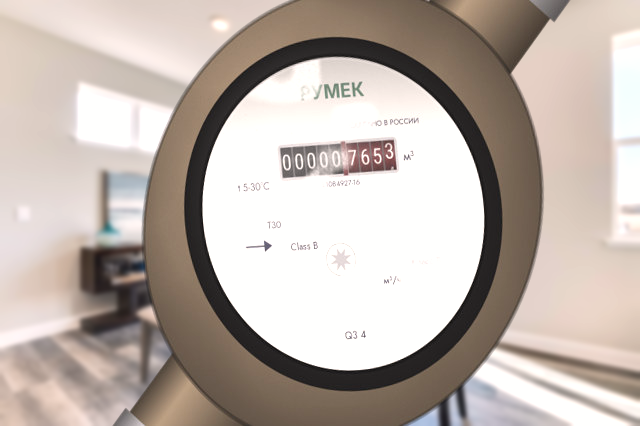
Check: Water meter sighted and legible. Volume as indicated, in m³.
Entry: 0.7653 m³
